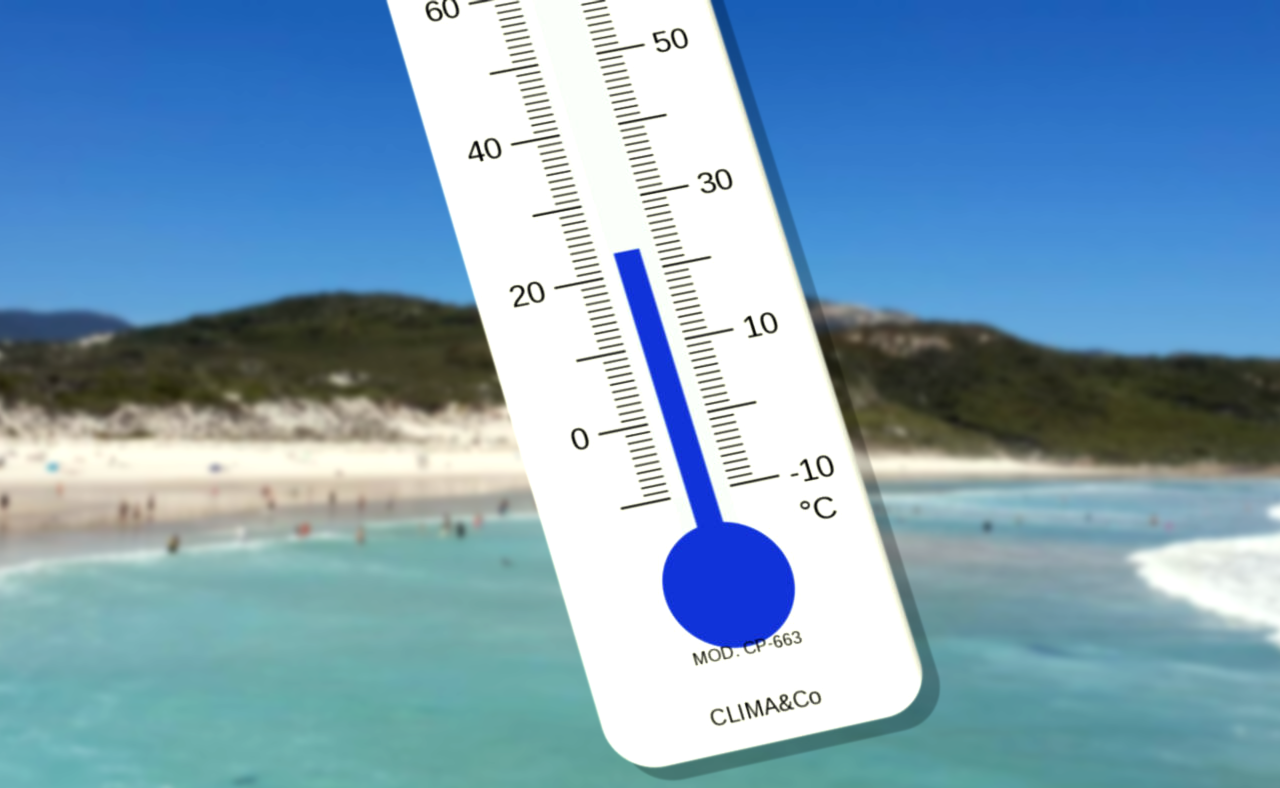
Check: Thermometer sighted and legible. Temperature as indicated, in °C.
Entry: 23 °C
